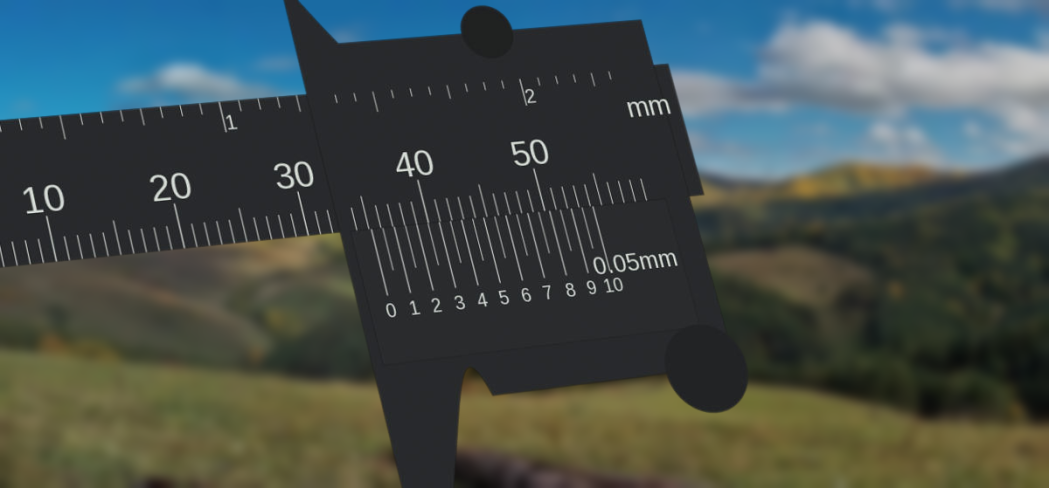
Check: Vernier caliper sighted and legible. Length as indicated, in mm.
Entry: 35.2 mm
